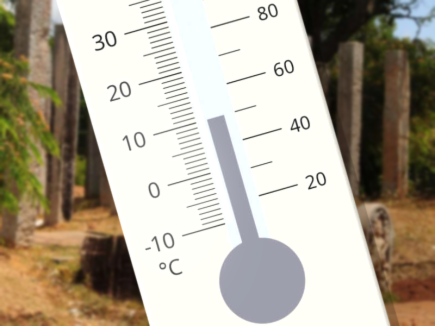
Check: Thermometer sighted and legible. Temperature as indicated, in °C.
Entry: 10 °C
